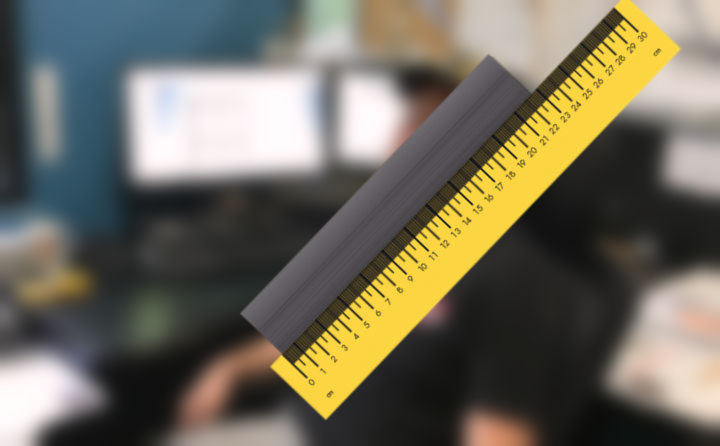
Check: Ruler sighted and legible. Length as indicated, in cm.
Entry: 22.5 cm
